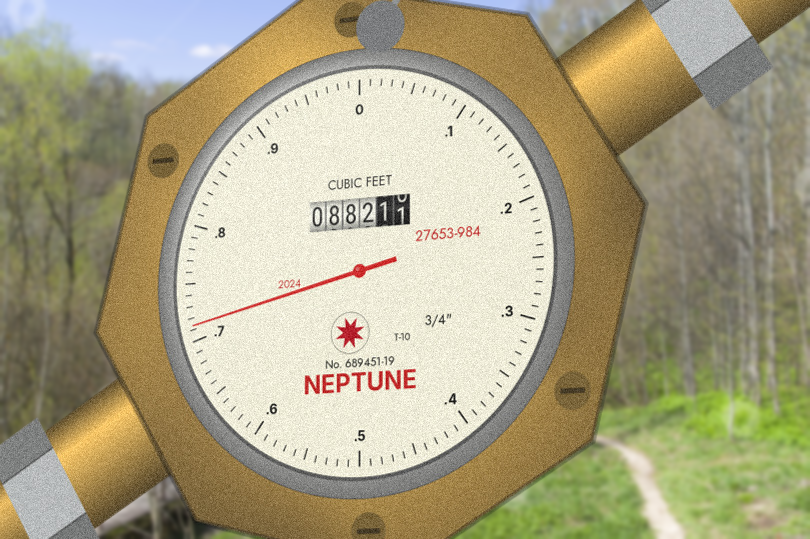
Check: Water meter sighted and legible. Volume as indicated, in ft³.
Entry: 88210.71 ft³
